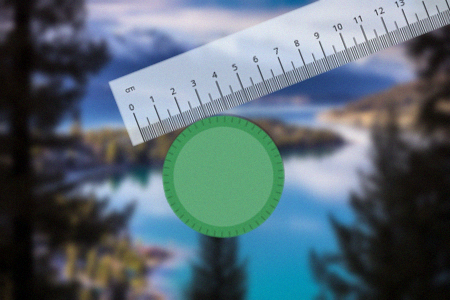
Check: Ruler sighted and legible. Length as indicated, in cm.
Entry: 5.5 cm
